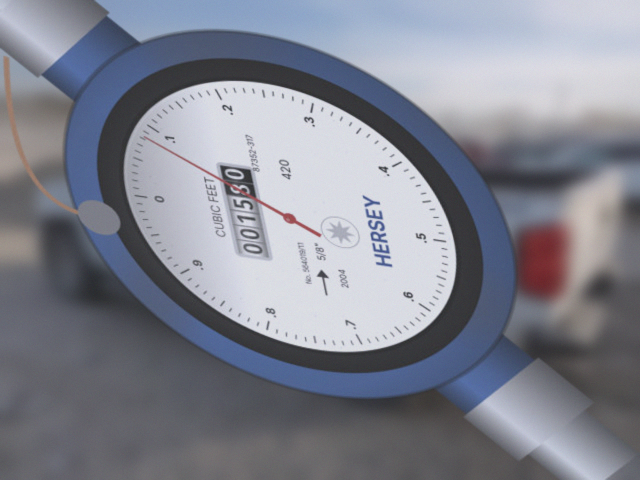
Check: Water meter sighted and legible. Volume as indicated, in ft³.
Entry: 1580.08 ft³
